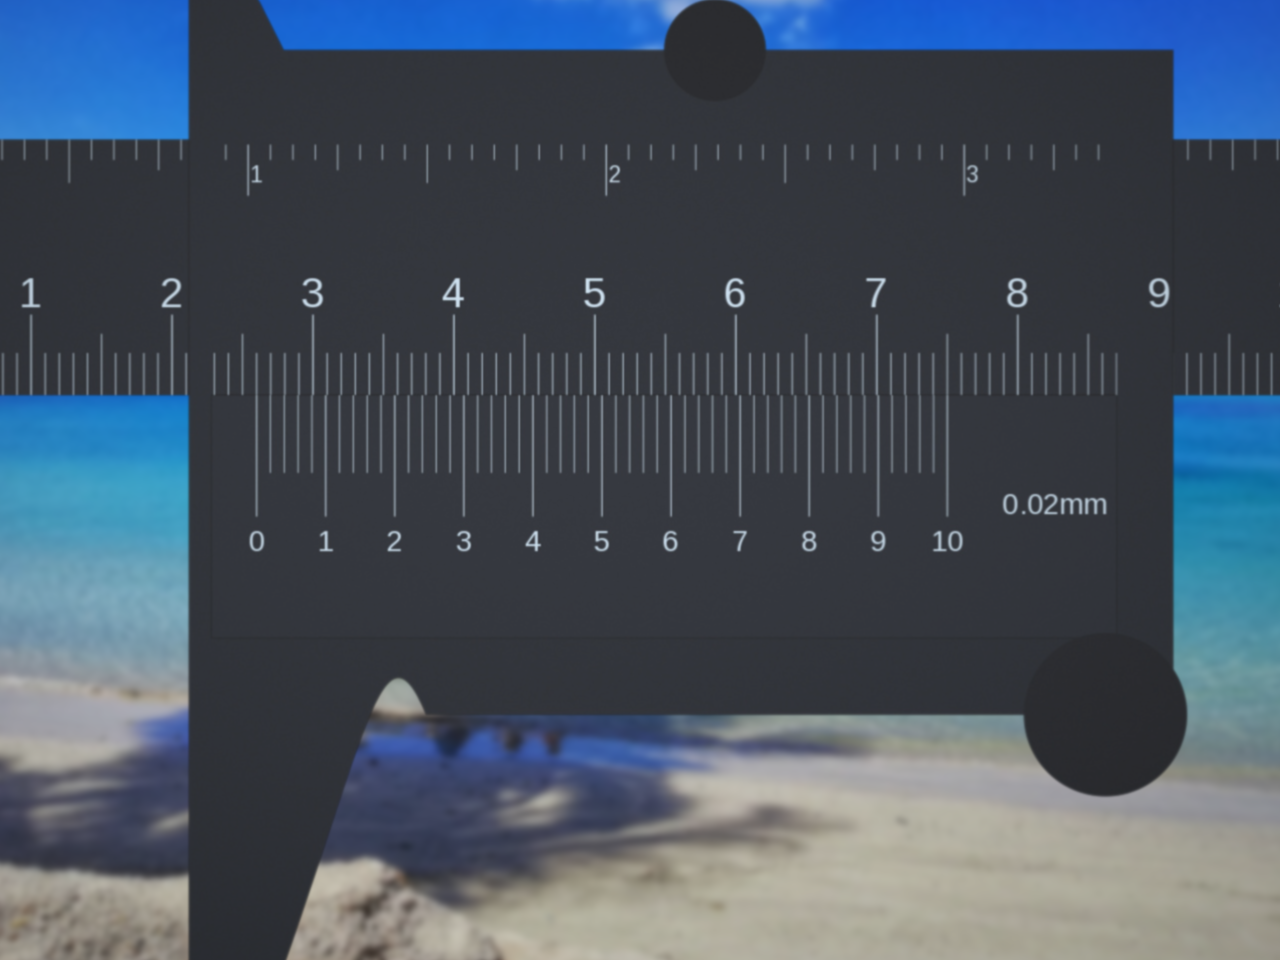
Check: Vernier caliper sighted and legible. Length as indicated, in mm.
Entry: 26.0 mm
